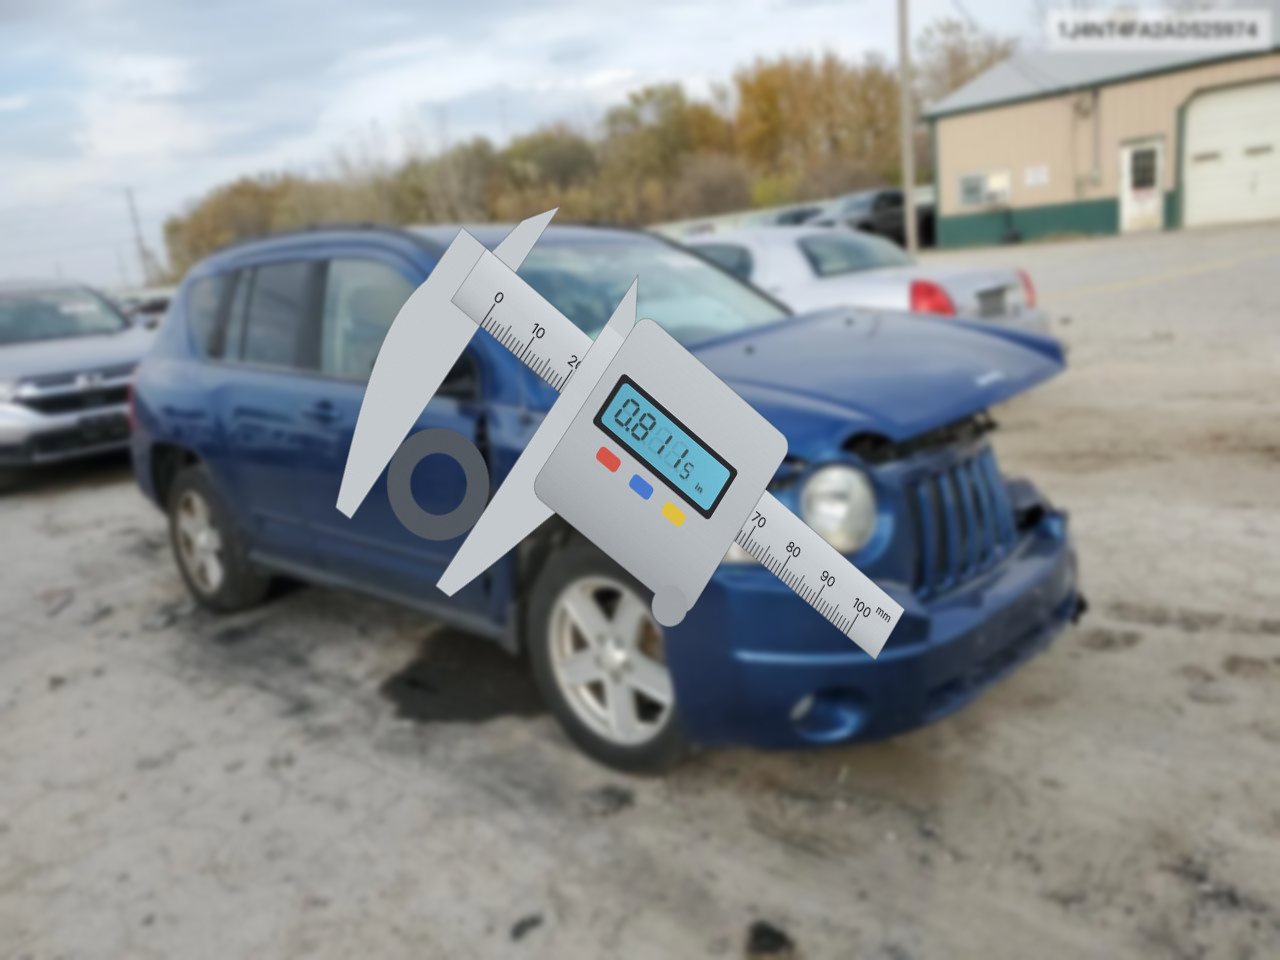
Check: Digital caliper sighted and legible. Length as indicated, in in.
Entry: 0.8115 in
